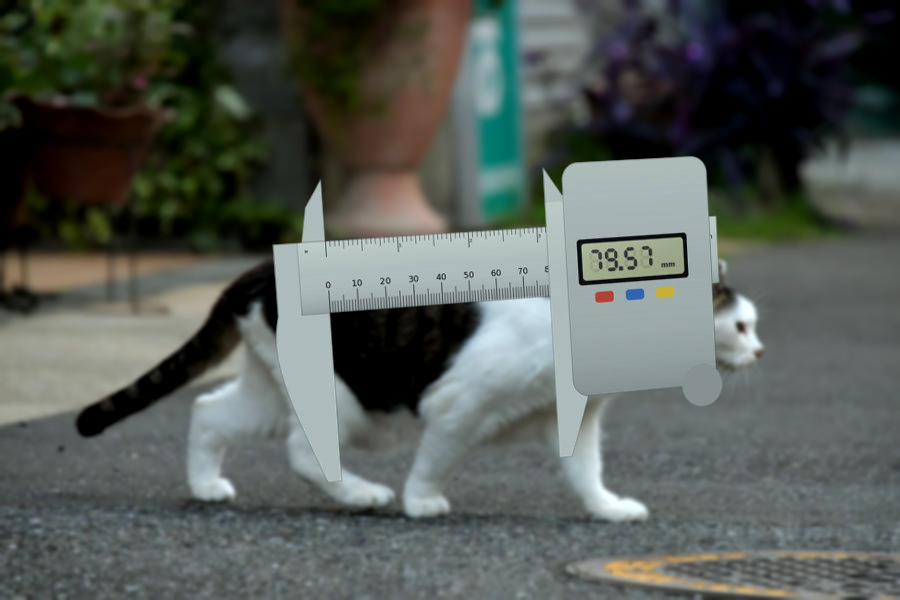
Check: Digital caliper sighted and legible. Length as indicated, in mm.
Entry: 79.57 mm
